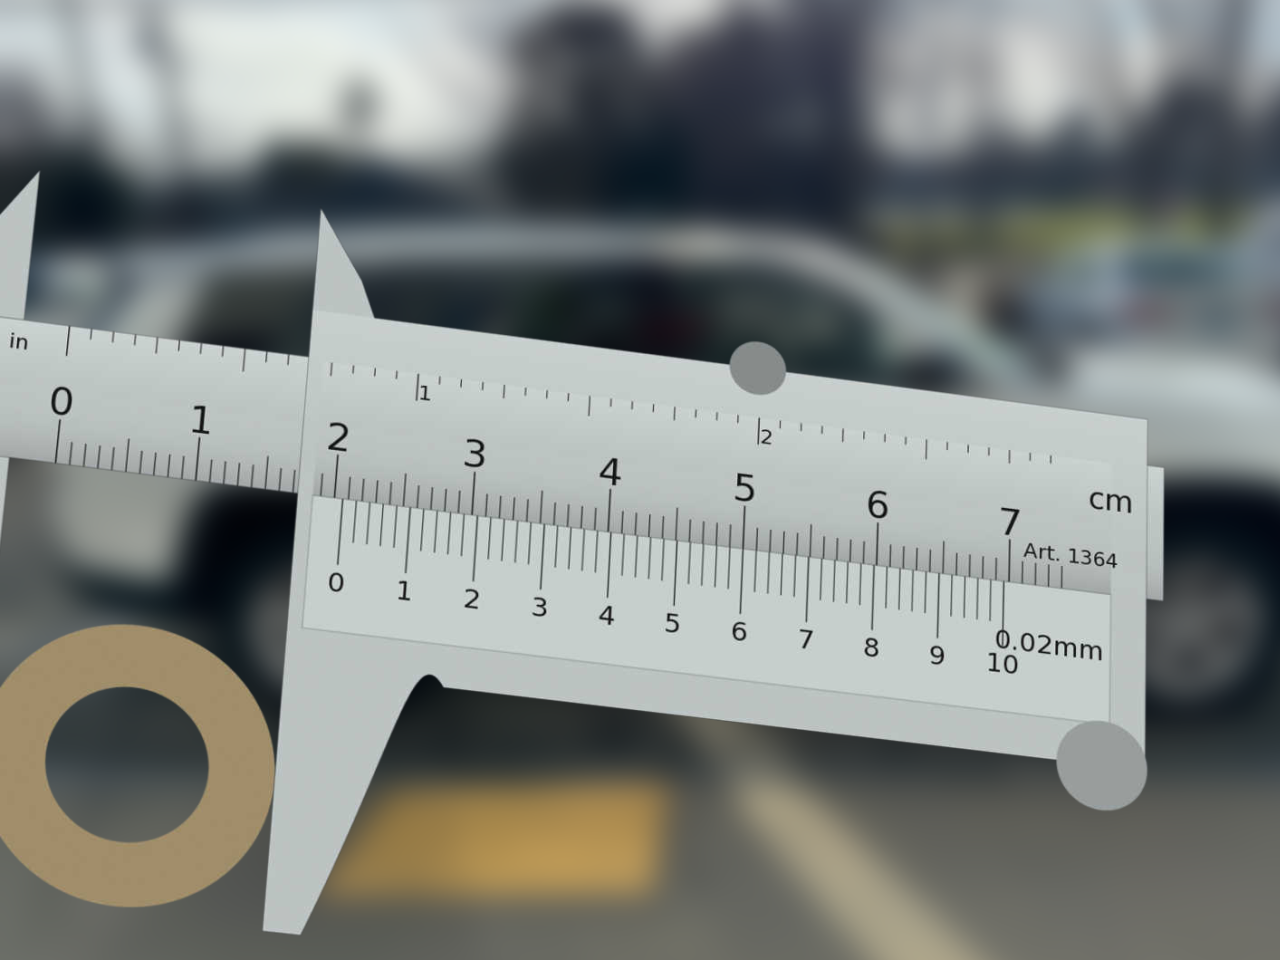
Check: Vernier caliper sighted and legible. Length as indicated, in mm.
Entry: 20.6 mm
